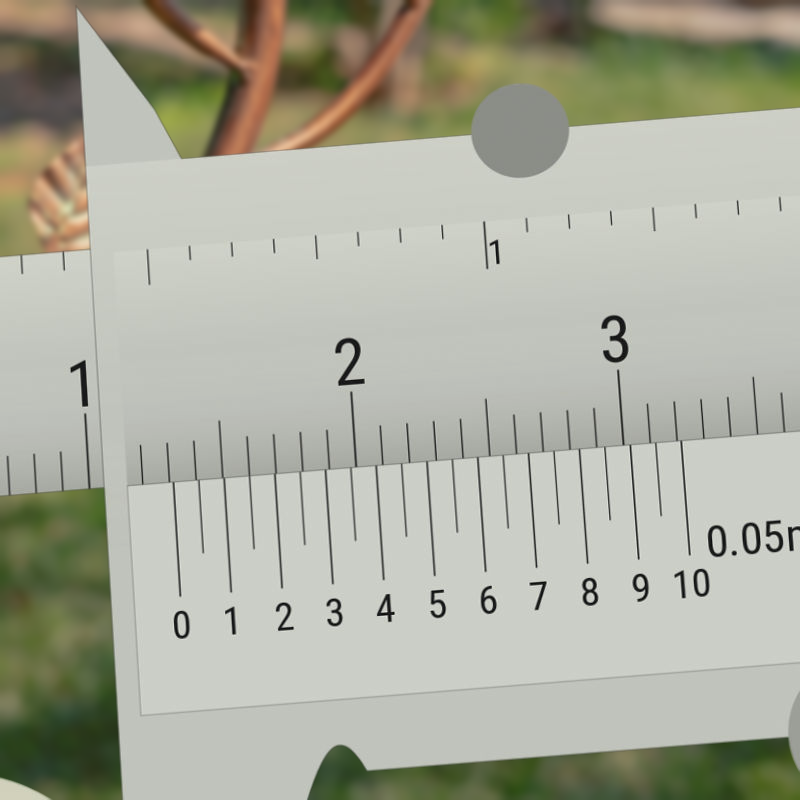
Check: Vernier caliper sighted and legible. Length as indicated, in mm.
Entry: 13.15 mm
